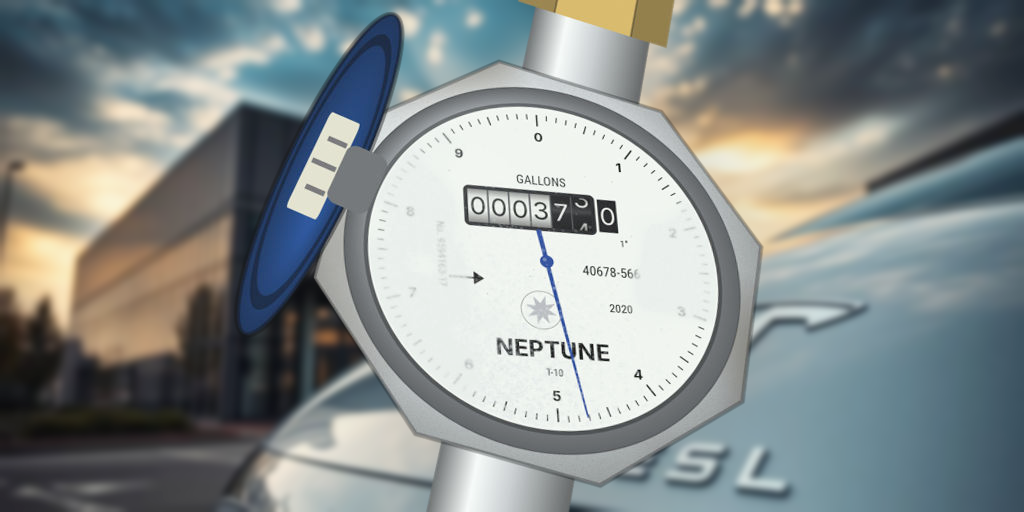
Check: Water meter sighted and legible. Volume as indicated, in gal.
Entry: 3734.7 gal
